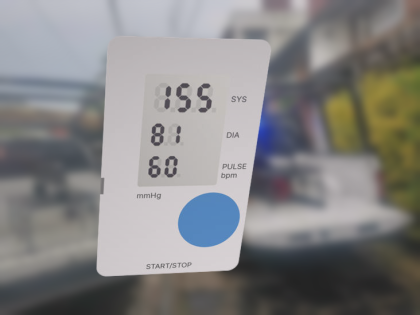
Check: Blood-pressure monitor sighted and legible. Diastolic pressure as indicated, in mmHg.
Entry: 81 mmHg
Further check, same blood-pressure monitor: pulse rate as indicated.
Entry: 60 bpm
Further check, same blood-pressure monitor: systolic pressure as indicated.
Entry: 155 mmHg
